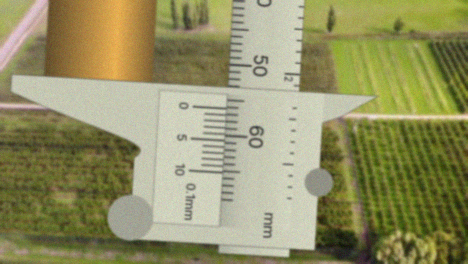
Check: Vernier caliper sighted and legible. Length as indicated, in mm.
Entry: 56.2 mm
